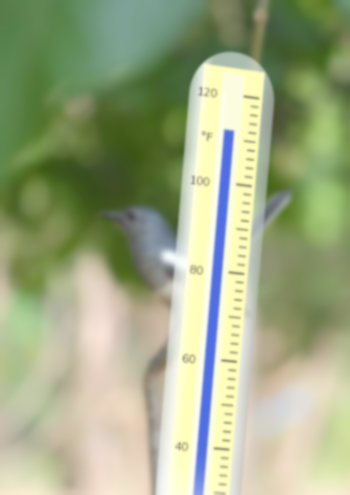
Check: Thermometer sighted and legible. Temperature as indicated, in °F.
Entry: 112 °F
